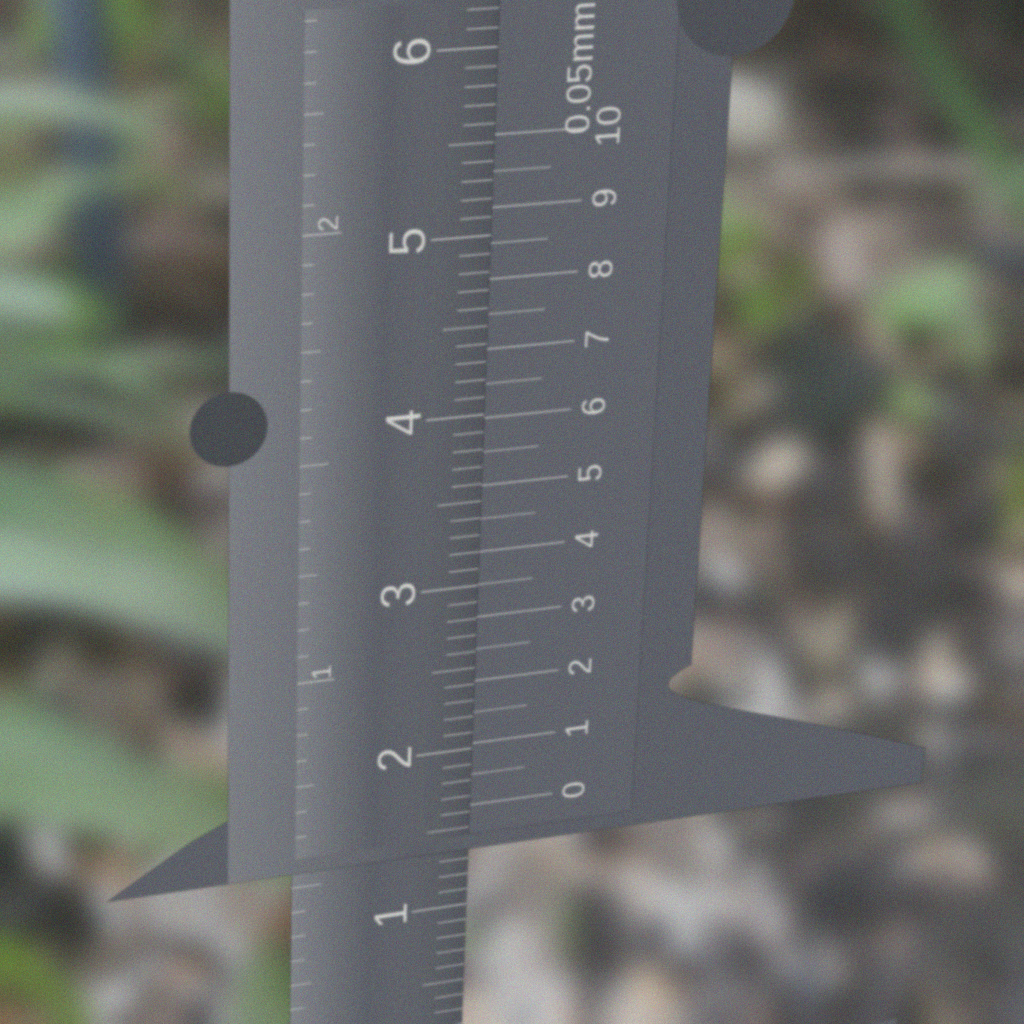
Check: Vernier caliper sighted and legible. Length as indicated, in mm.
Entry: 16.4 mm
